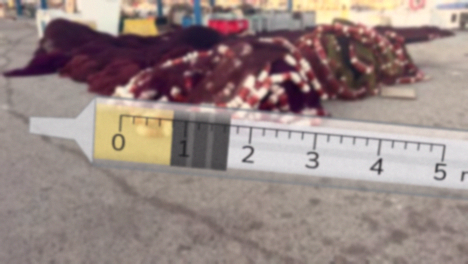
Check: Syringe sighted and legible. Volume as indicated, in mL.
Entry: 0.8 mL
